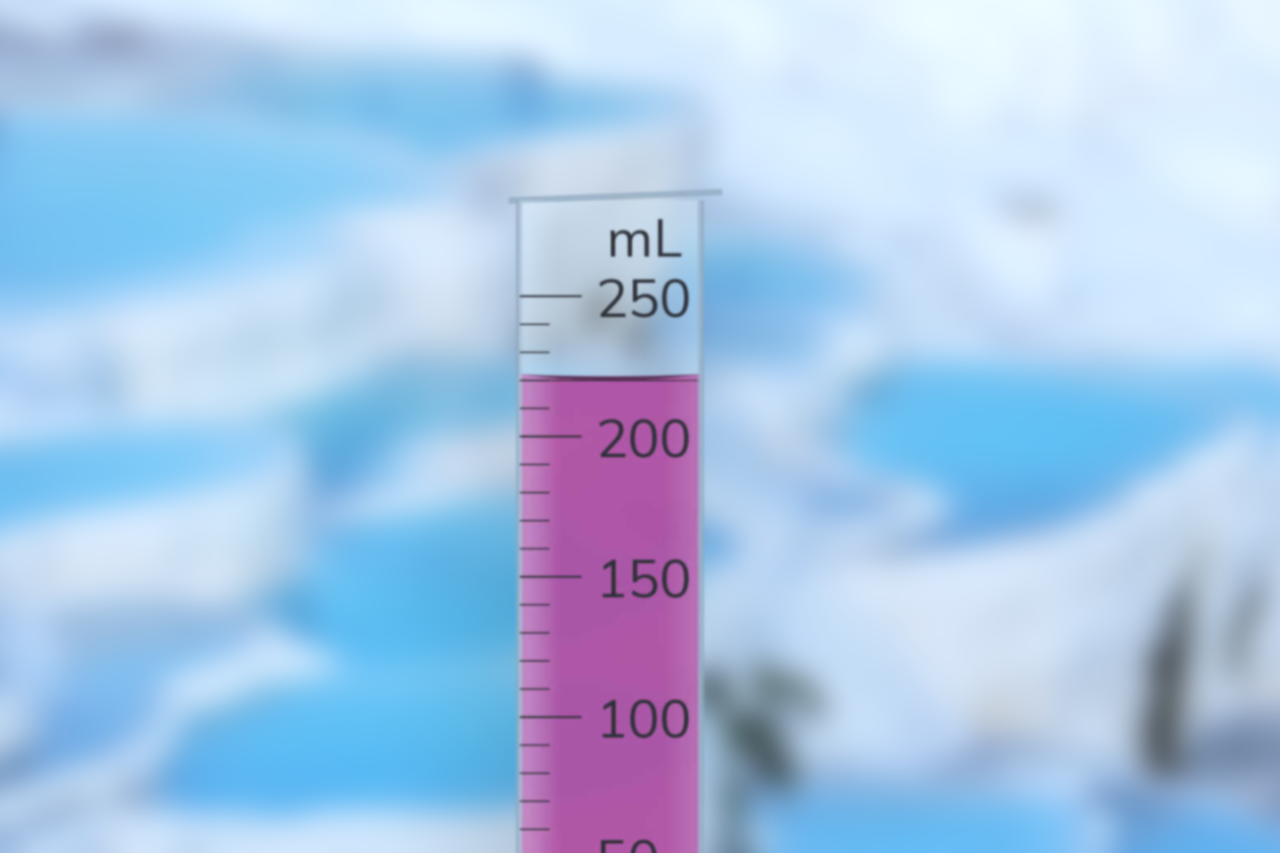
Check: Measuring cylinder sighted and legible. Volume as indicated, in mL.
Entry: 220 mL
